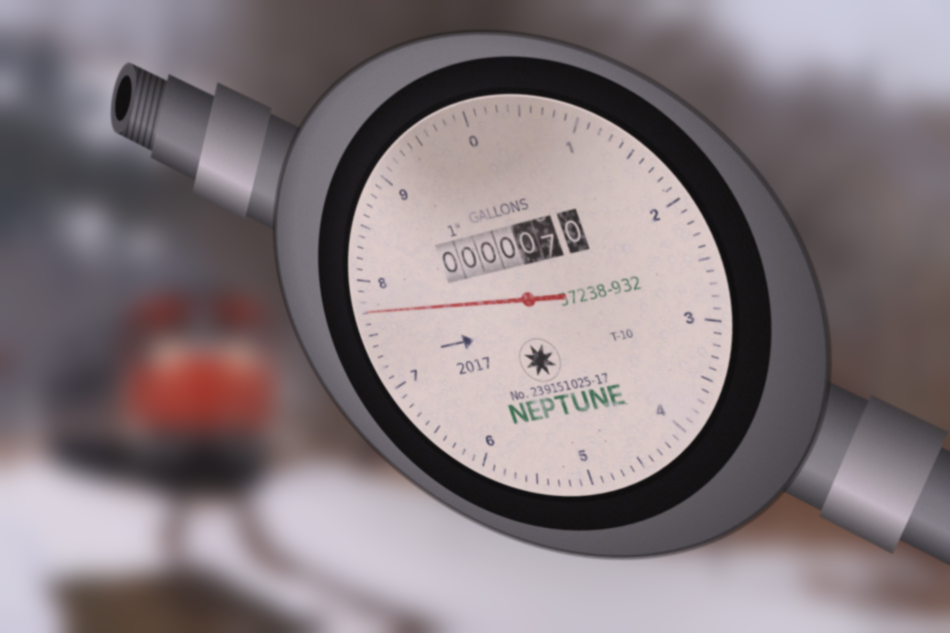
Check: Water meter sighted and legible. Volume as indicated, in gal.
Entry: 67.7 gal
